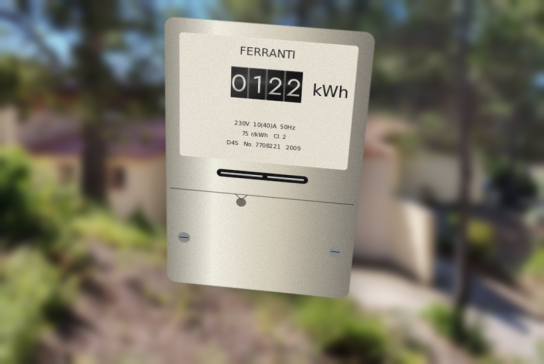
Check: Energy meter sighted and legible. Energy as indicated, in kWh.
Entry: 122 kWh
